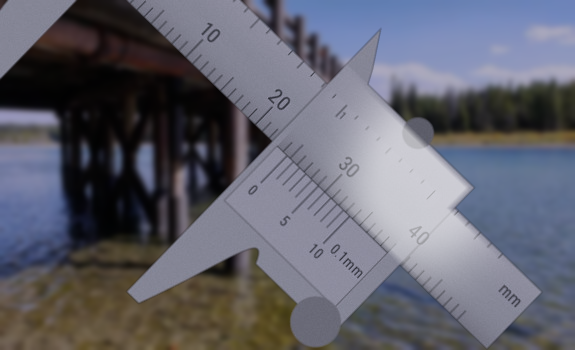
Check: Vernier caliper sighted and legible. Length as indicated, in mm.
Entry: 24.6 mm
